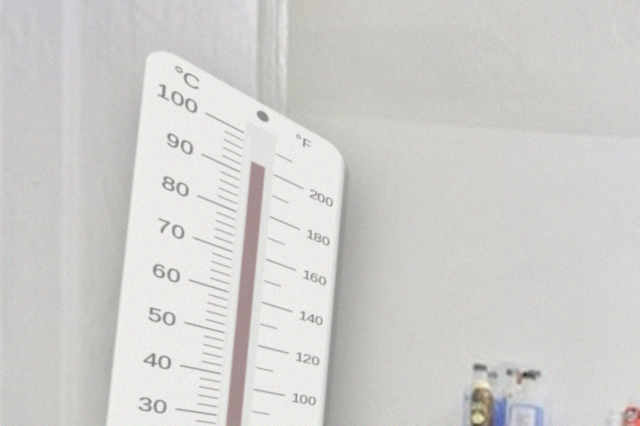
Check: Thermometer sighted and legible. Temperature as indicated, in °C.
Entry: 94 °C
